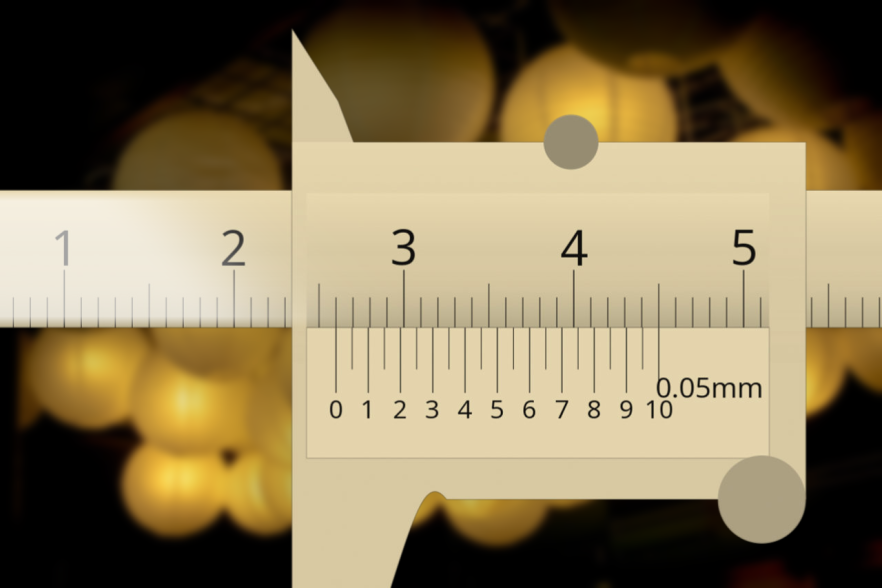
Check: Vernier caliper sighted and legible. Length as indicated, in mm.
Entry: 26.0 mm
